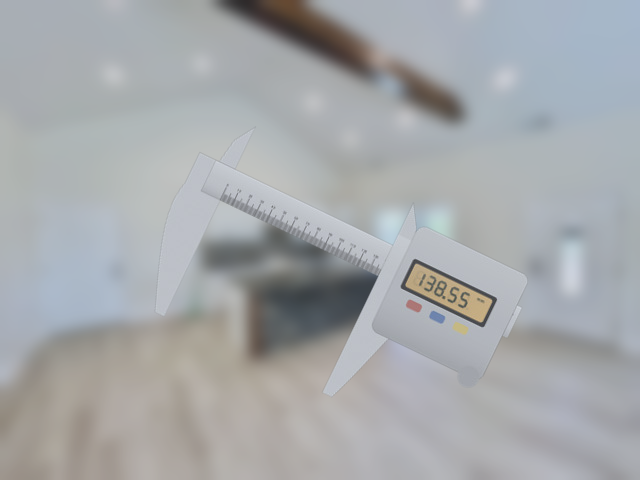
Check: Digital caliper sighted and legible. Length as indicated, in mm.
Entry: 138.55 mm
